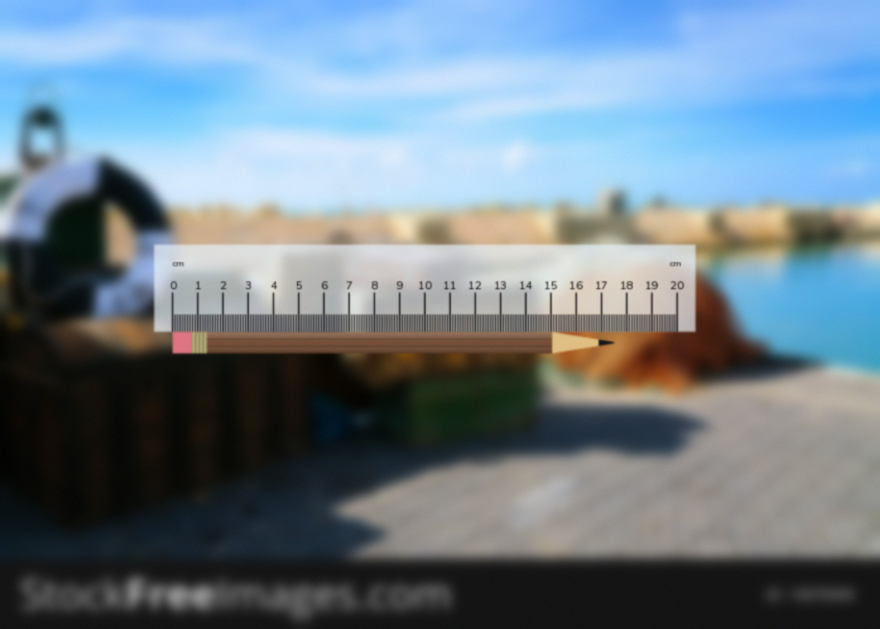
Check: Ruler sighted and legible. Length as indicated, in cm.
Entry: 17.5 cm
